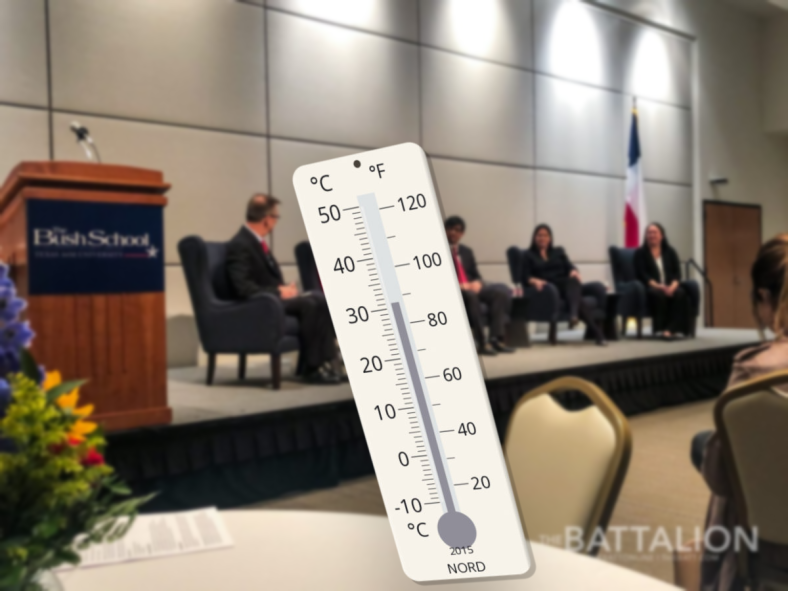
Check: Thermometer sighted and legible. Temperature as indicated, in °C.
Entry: 31 °C
